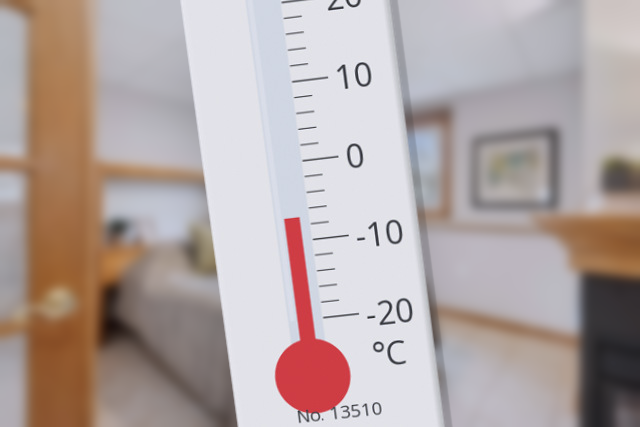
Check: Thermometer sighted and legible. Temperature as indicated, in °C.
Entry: -7 °C
